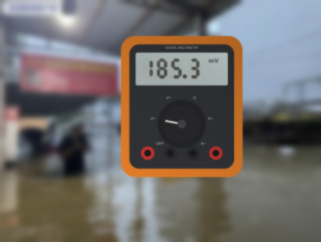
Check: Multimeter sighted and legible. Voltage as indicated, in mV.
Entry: 185.3 mV
